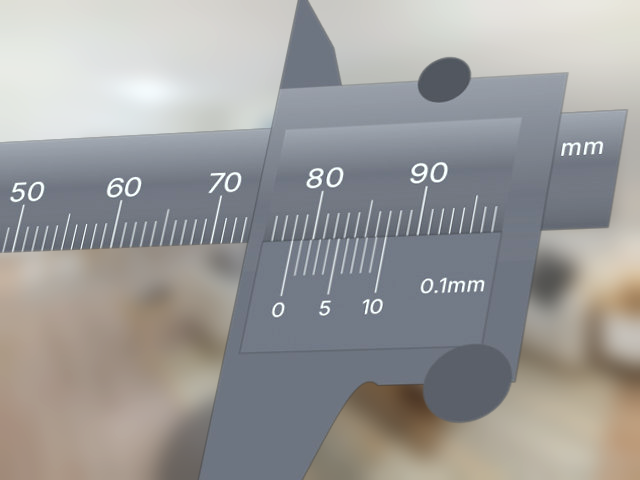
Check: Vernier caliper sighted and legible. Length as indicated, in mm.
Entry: 78.0 mm
